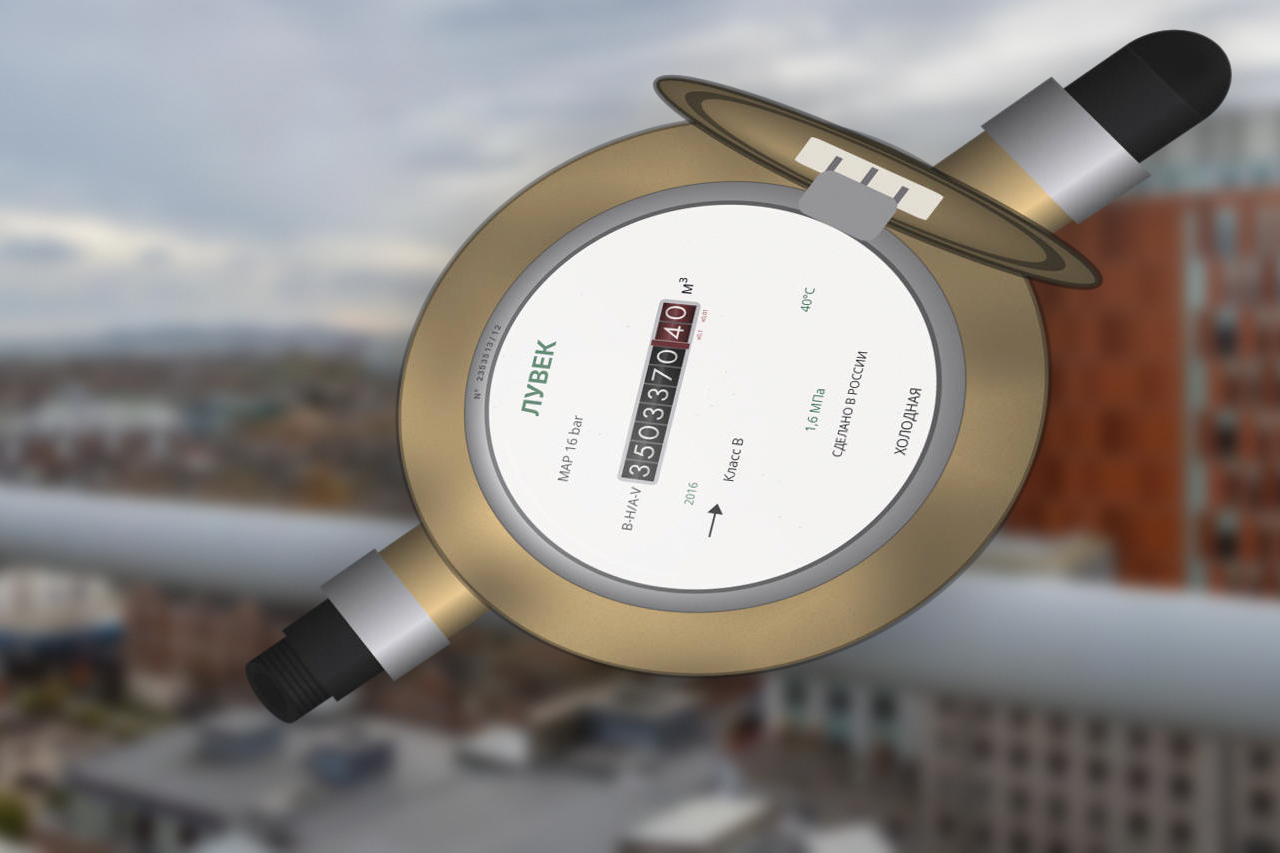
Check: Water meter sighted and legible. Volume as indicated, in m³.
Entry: 3503370.40 m³
